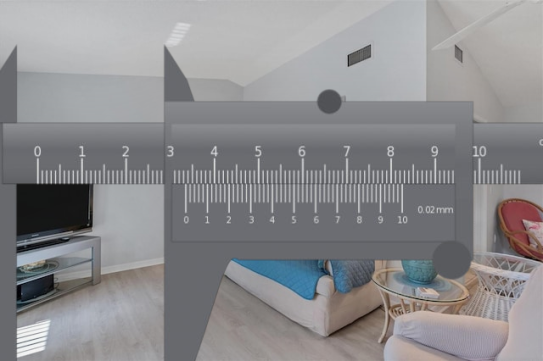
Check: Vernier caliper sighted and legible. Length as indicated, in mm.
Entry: 33.5 mm
